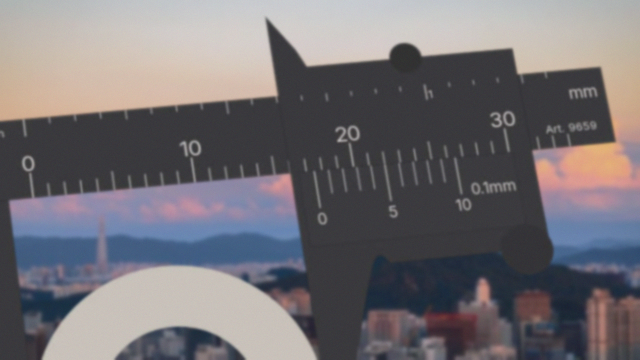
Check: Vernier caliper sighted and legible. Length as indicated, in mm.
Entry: 17.5 mm
